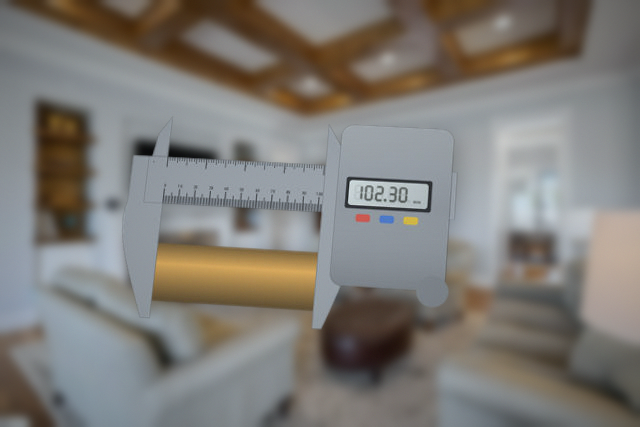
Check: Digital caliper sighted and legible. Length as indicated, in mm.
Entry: 102.30 mm
